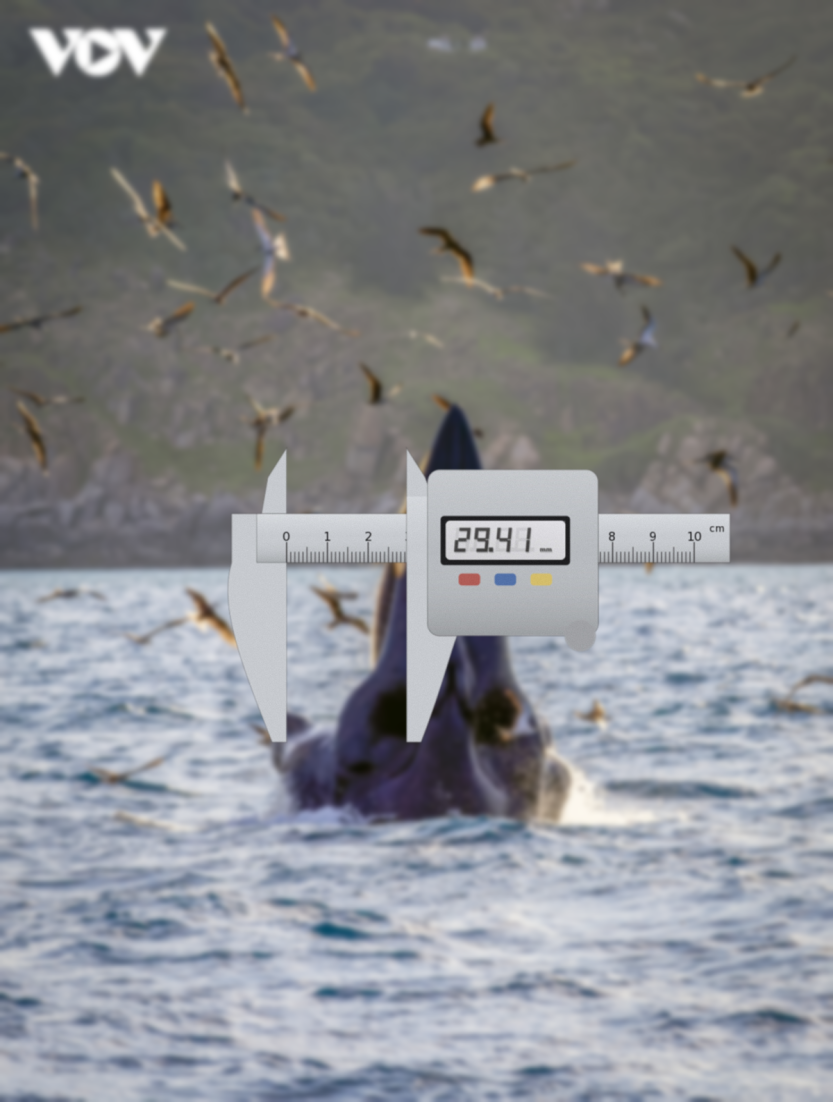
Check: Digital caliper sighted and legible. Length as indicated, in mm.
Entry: 29.41 mm
